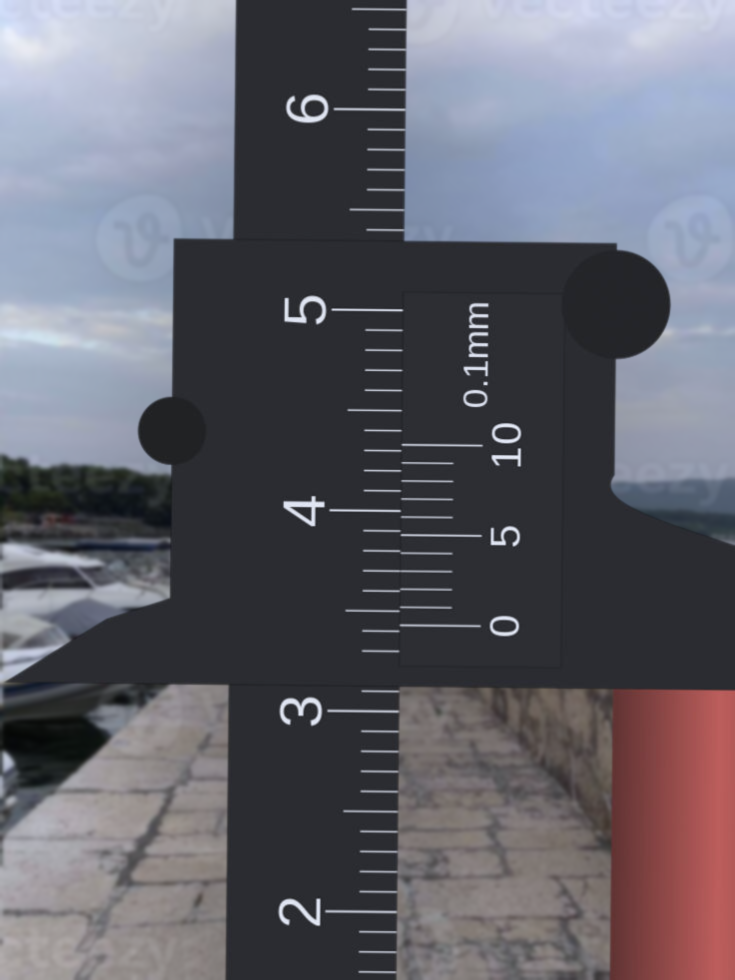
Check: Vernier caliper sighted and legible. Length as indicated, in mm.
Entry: 34.3 mm
